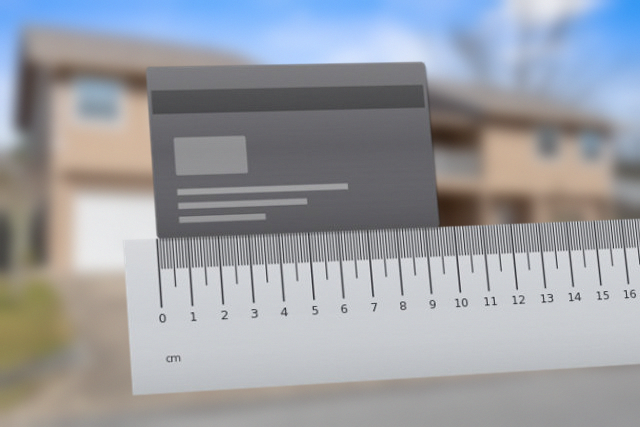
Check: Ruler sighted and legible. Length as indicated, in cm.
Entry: 9.5 cm
